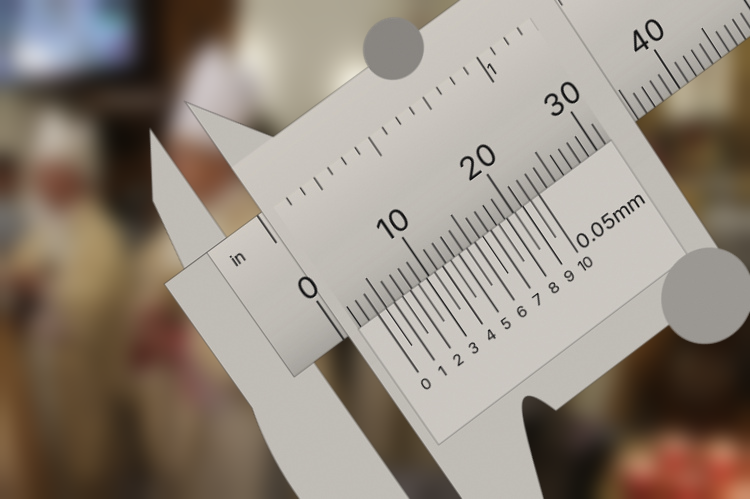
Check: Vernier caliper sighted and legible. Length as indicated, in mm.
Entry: 4.0 mm
